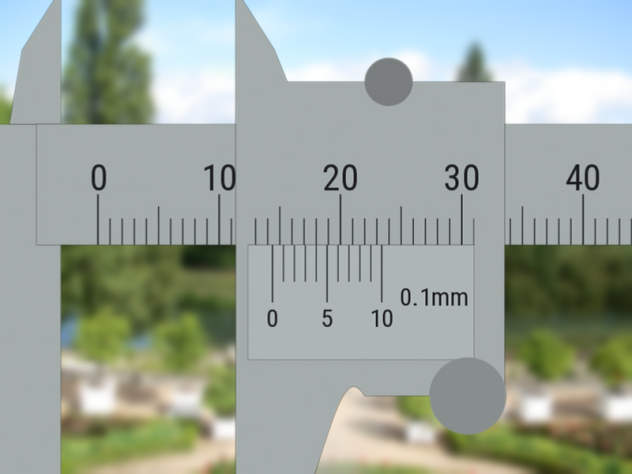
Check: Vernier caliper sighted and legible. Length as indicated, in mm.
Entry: 14.4 mm
